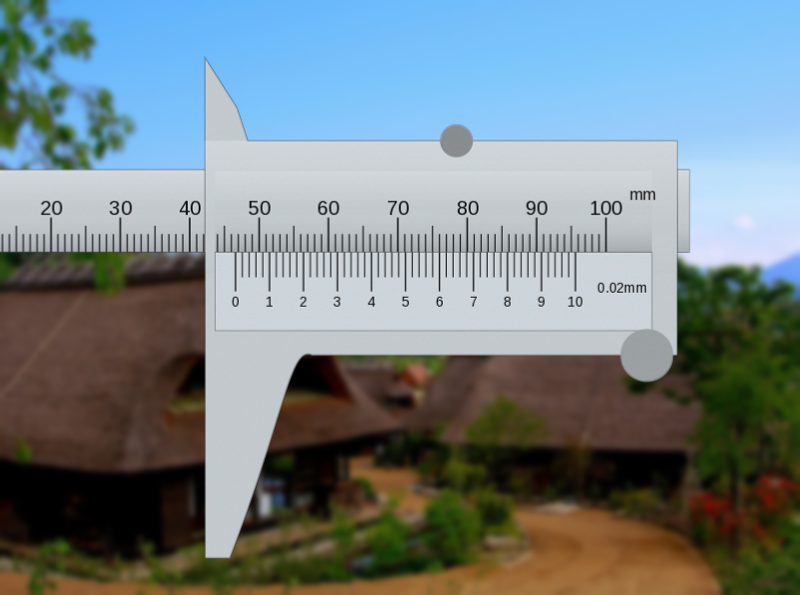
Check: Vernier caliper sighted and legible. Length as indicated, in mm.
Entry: 46.6 mm
